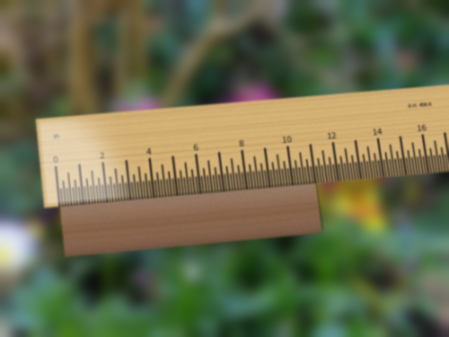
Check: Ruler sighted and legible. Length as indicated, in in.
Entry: 11 in
